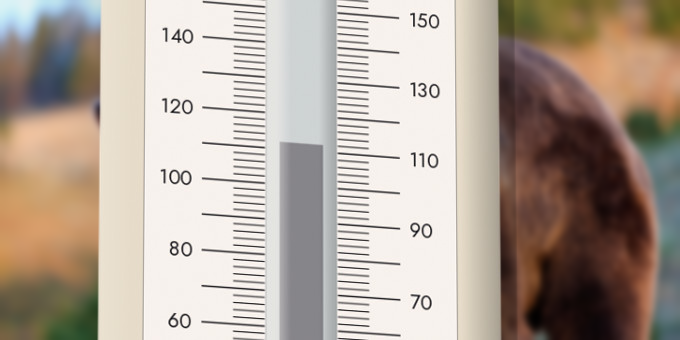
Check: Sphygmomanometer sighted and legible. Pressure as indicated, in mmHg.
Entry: 112 mmHg
